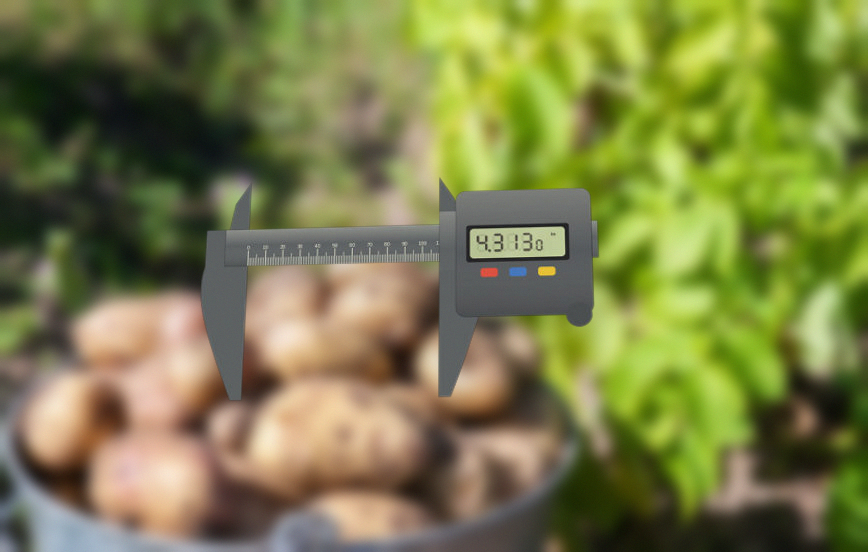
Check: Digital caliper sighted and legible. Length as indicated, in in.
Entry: 4.3130 in
